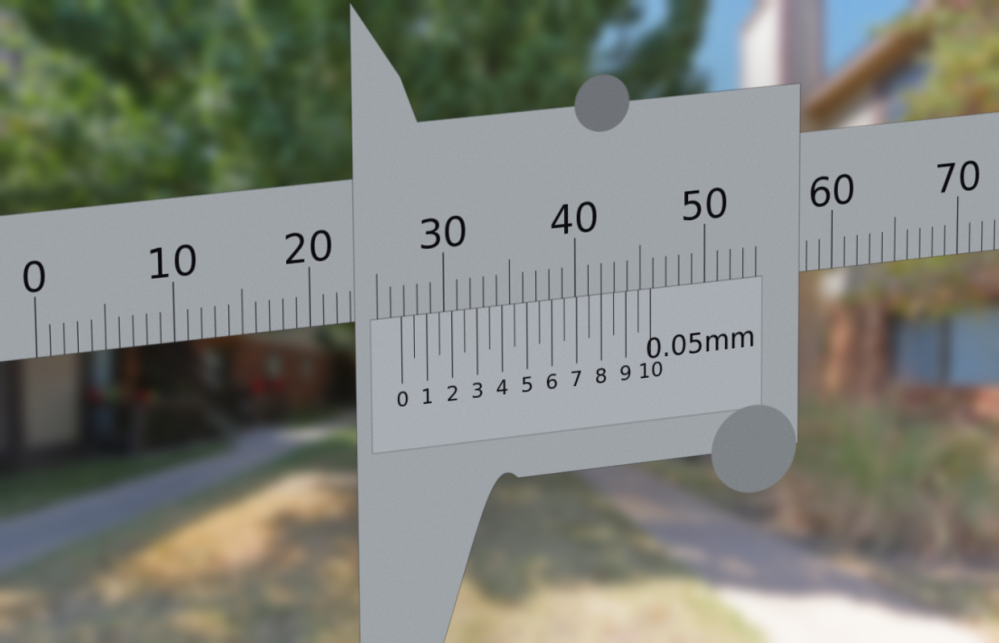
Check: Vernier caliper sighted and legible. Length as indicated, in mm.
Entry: 26.8 mm
